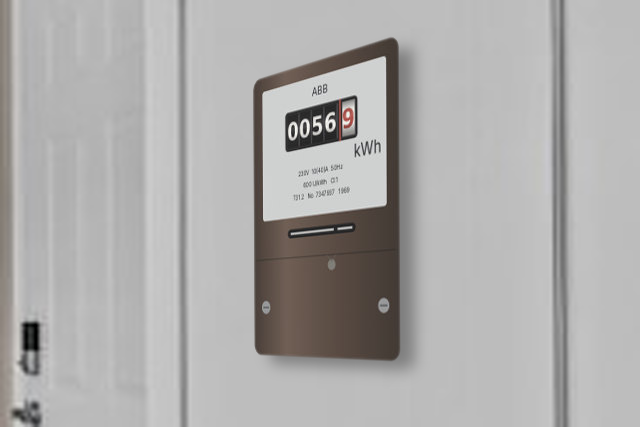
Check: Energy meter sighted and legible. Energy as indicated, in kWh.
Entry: 56.9 kWh
